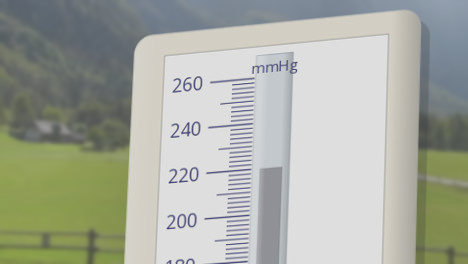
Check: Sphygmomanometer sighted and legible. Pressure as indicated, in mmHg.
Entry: 220 mmHg
